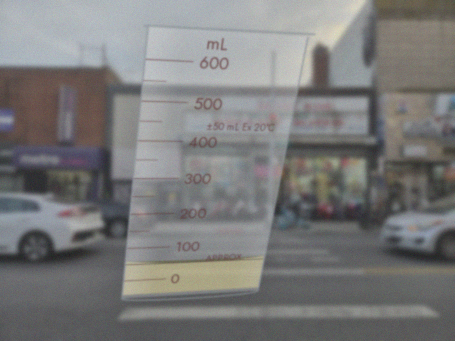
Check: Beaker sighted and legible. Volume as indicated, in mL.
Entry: 50 mL
